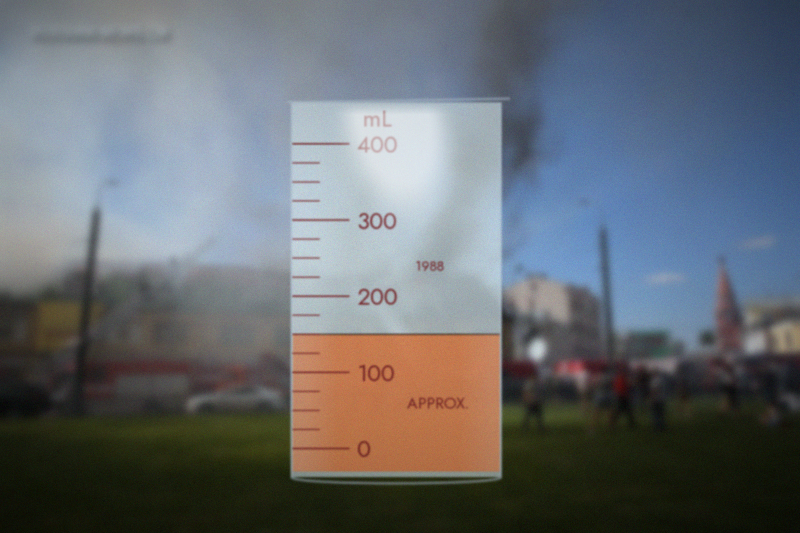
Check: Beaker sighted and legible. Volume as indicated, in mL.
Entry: 150 mL
